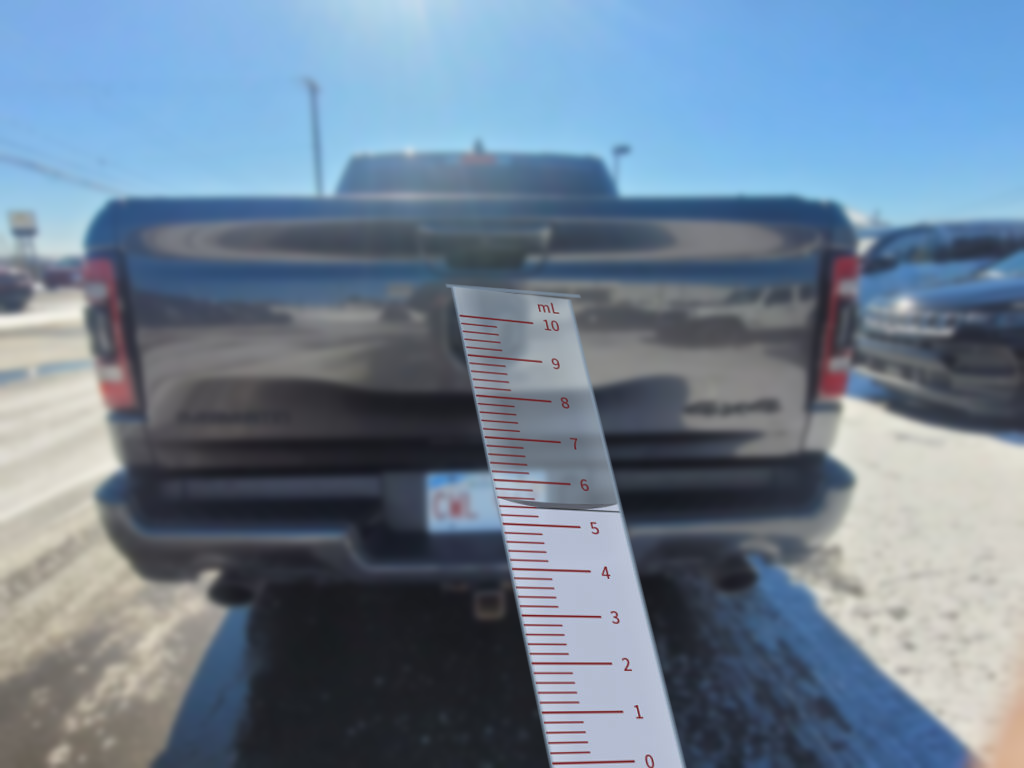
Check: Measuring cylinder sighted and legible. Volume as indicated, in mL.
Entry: 5.4 mL
